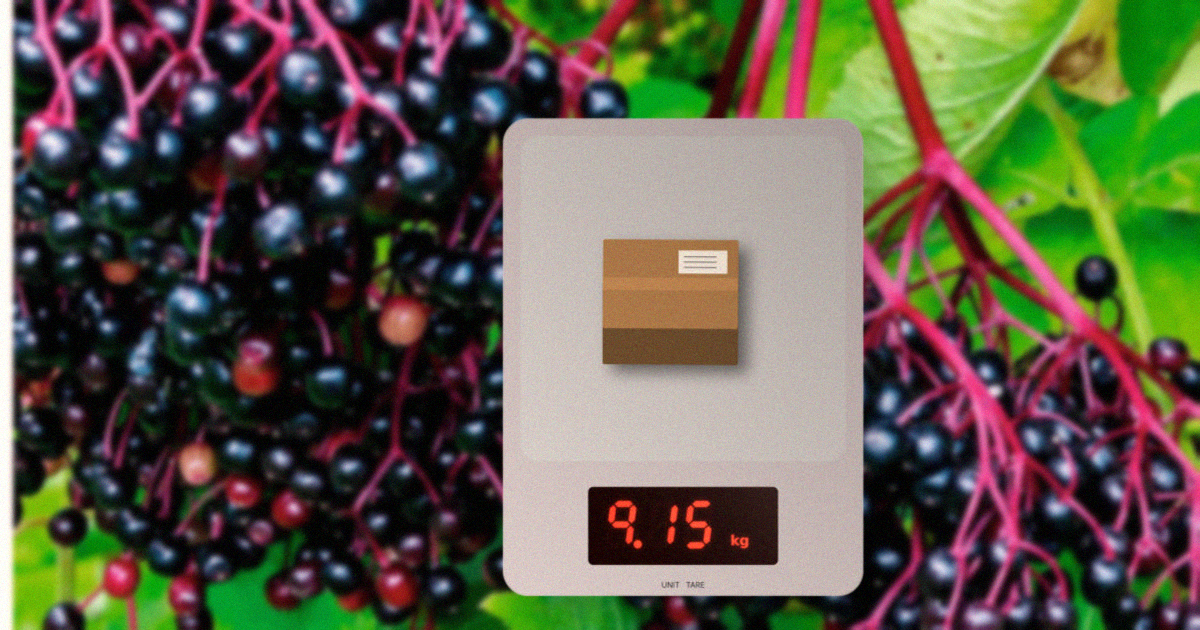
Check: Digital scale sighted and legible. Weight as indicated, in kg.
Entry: 9.15 kg
